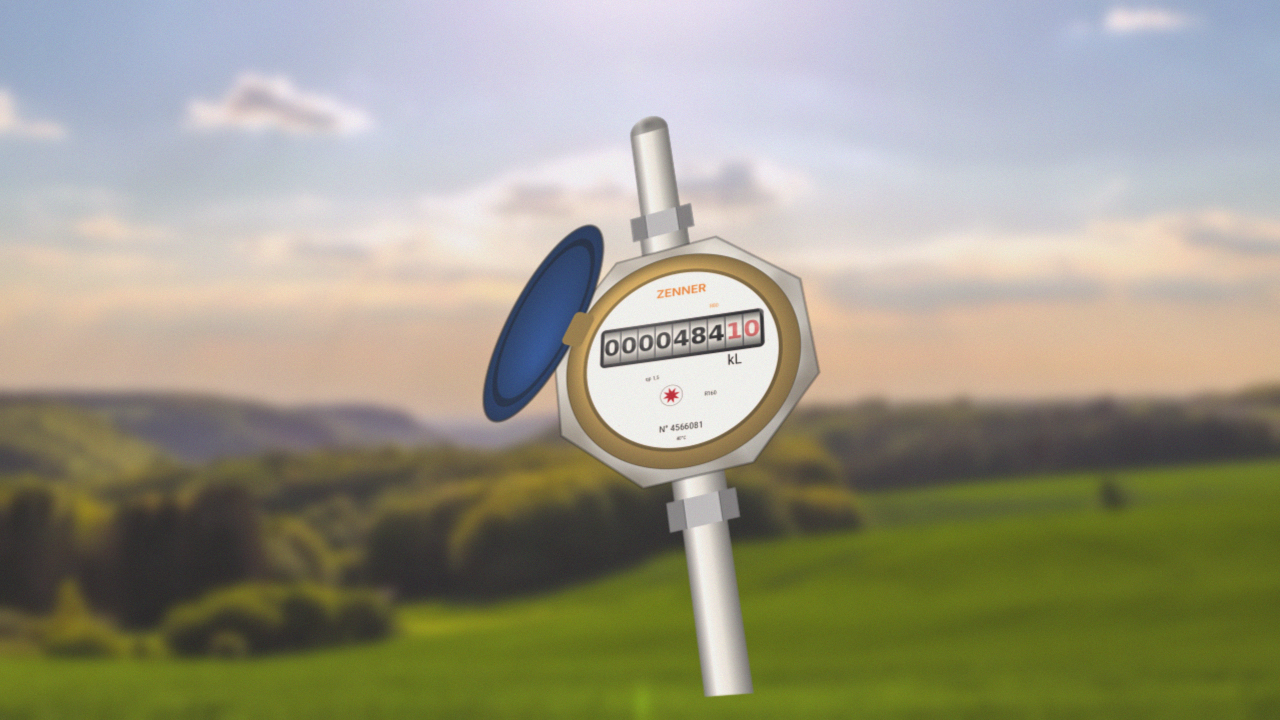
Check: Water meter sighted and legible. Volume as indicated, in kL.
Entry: 484.10 kL
